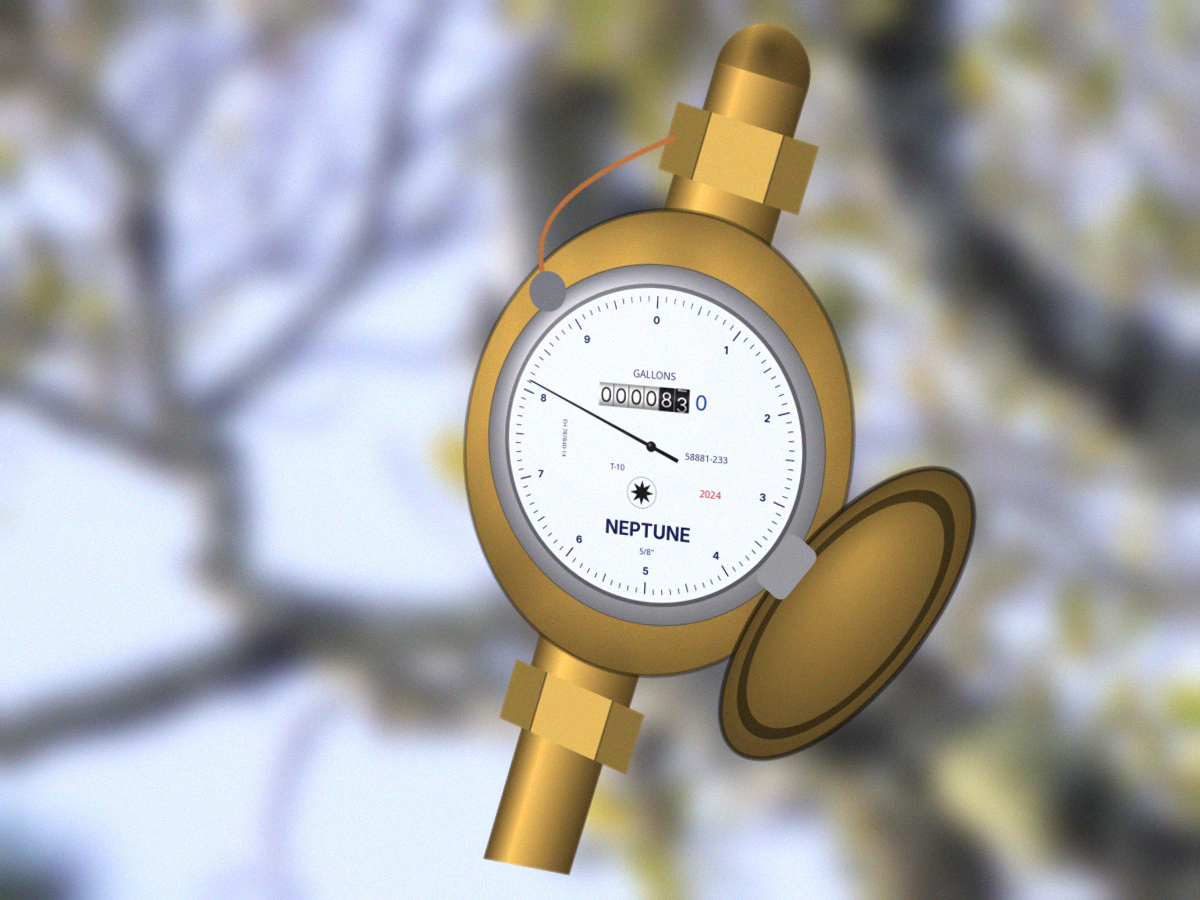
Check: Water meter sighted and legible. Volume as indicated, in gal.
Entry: 828.1 gal
